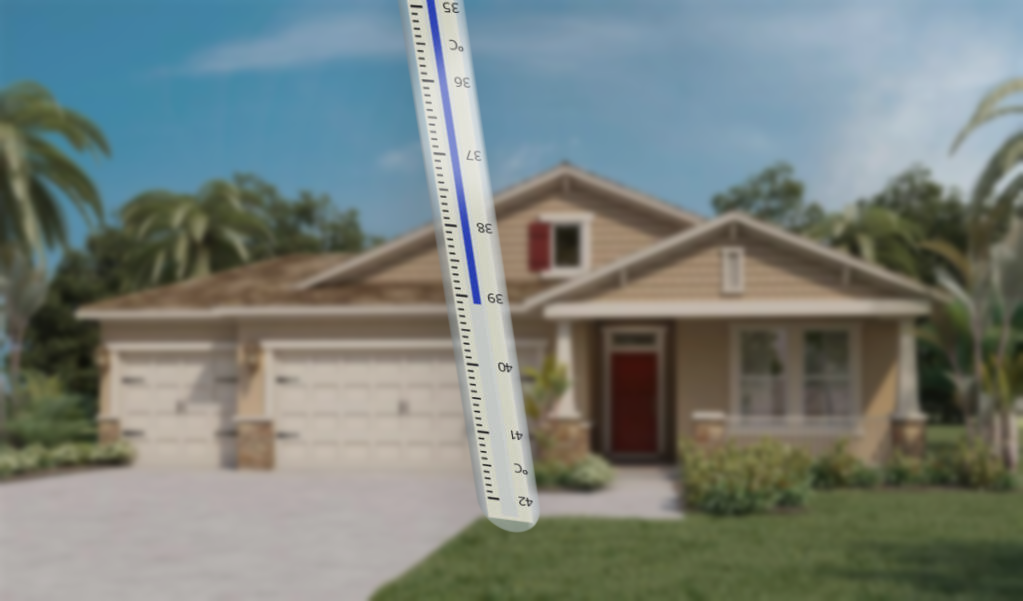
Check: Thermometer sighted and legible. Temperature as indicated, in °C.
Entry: 39.1 °C
